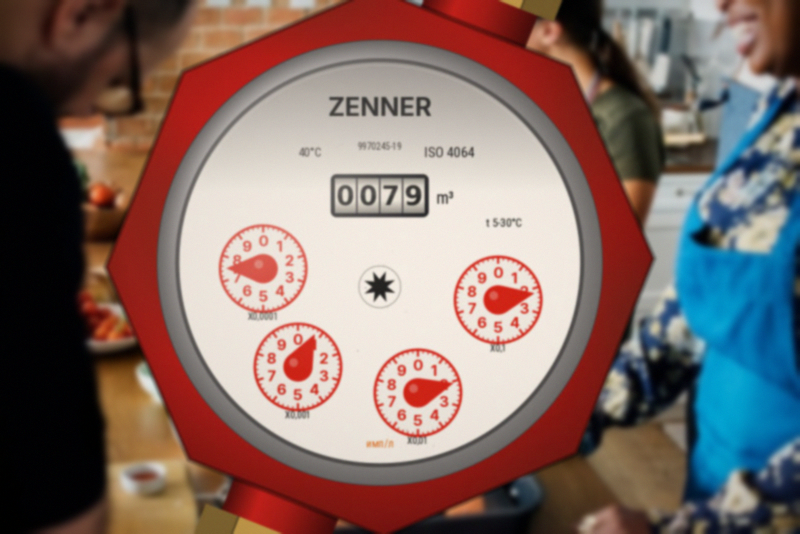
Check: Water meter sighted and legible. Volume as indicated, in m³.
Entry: 79.2207 m³
